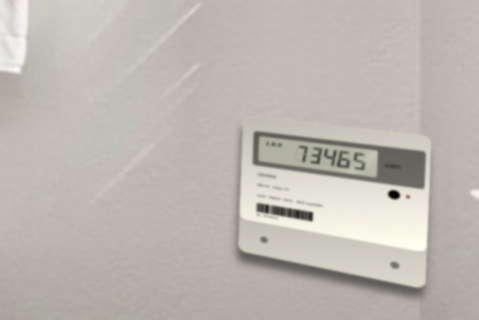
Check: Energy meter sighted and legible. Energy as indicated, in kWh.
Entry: 73465 kWh
